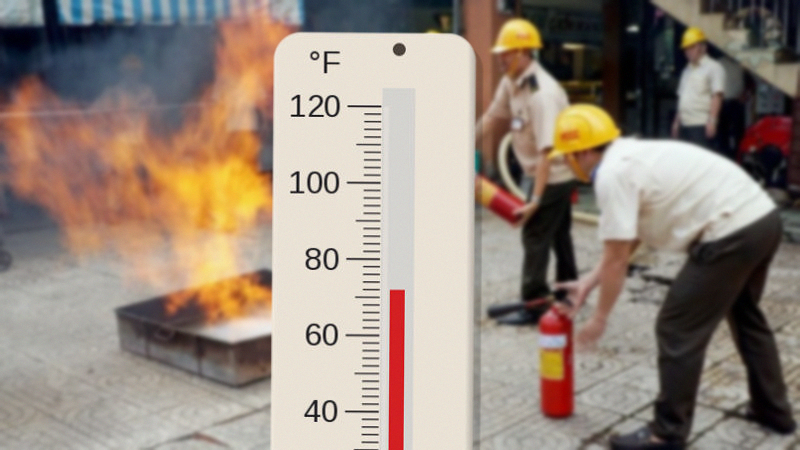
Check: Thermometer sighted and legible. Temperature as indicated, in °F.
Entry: 72 °F
